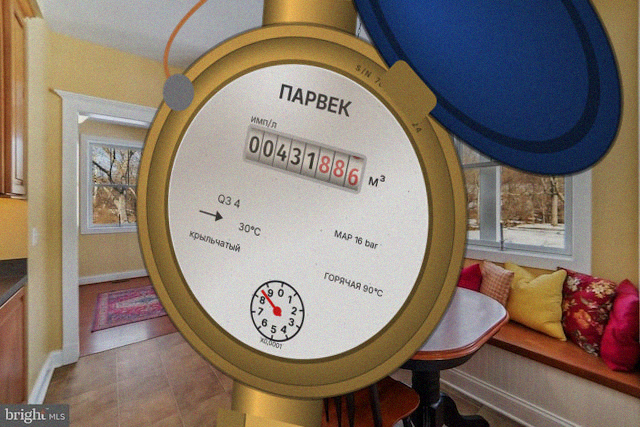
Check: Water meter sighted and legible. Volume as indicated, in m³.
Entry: 431.8858 m³
